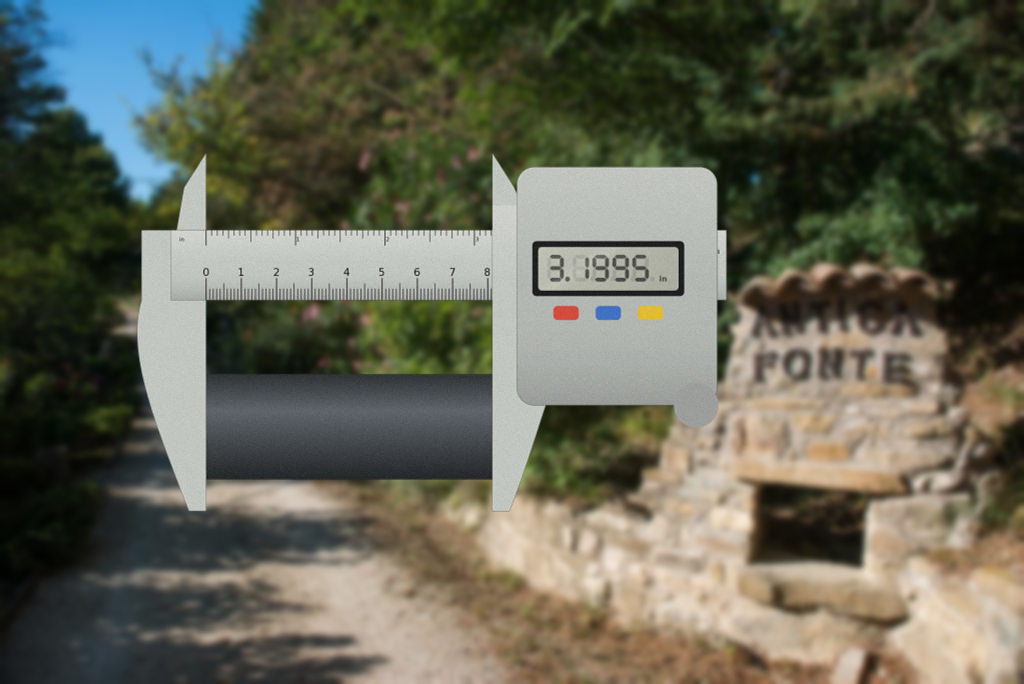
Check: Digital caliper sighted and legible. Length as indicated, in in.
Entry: 3.1995 in
